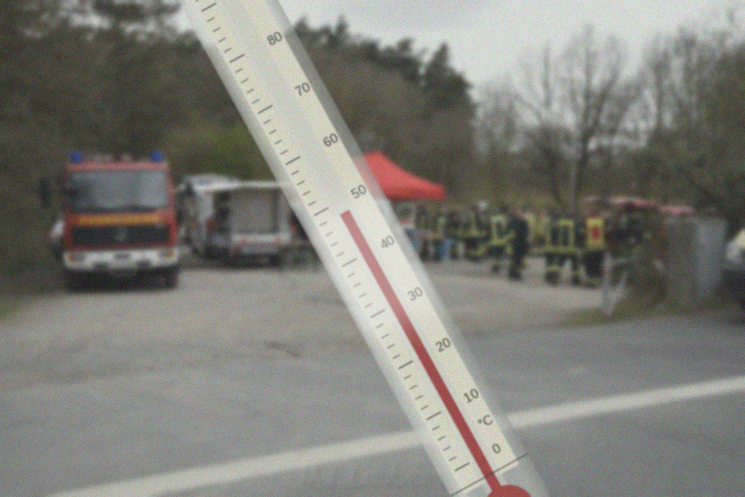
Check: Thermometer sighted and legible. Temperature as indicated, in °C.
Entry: 48 °C
